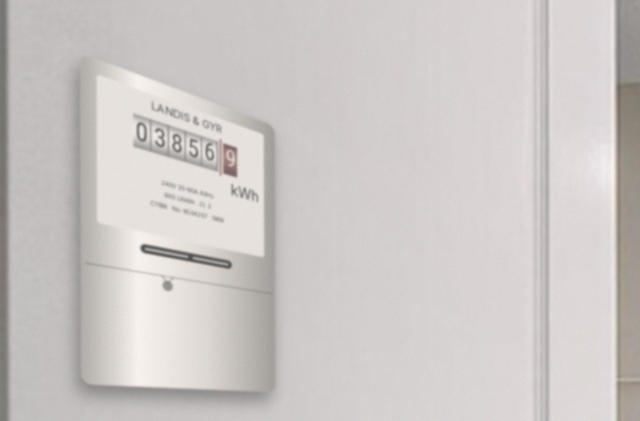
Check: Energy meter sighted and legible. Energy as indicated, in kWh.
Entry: 3856.9 kWh
